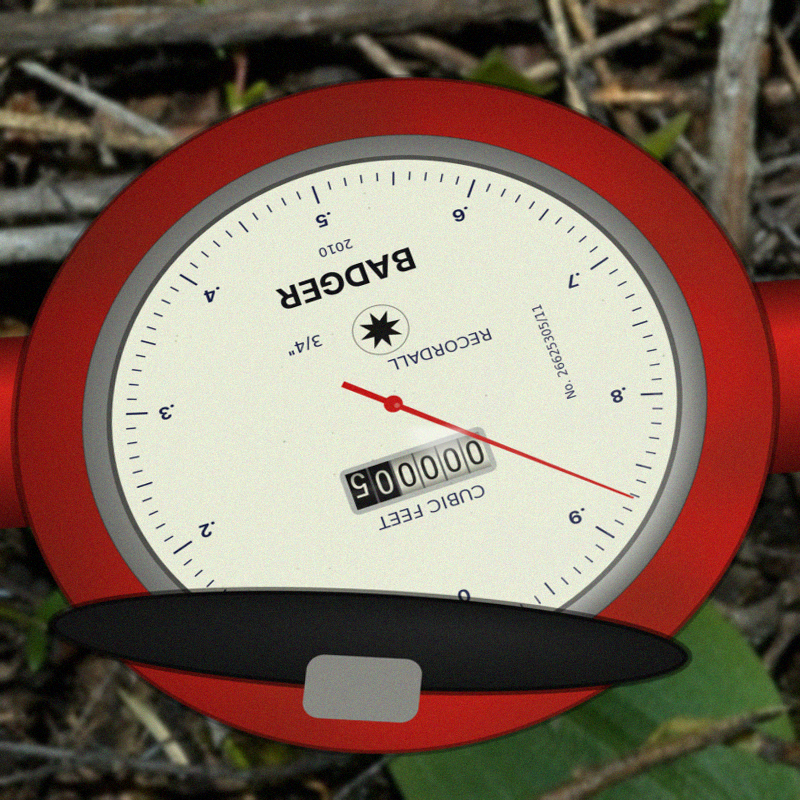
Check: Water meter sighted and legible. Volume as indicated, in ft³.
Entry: 4.87 ft³
